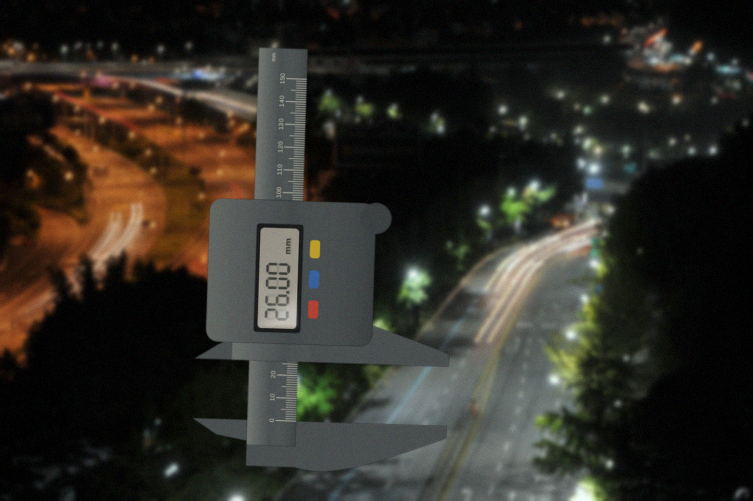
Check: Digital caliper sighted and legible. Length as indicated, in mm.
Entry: 26.00 mm
